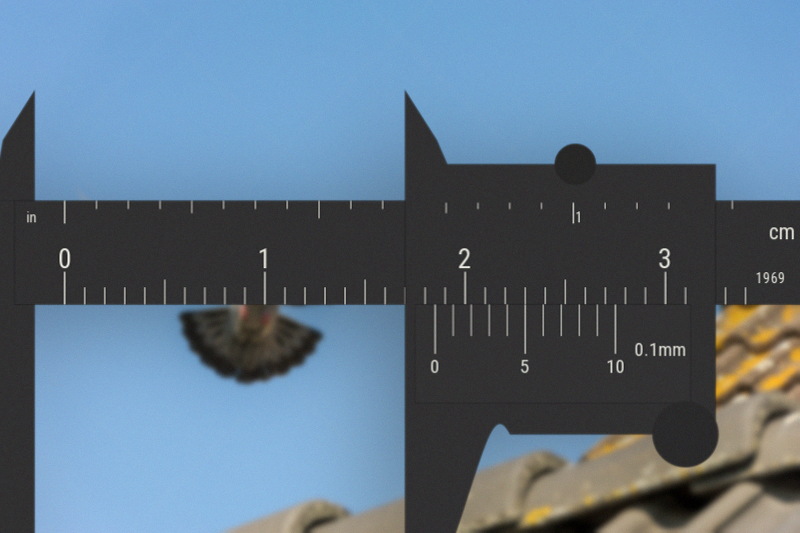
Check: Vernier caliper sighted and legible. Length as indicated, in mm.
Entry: 18.5 mm
